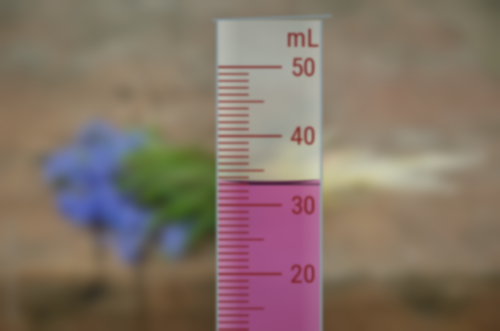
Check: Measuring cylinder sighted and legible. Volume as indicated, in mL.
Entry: 33 mL
